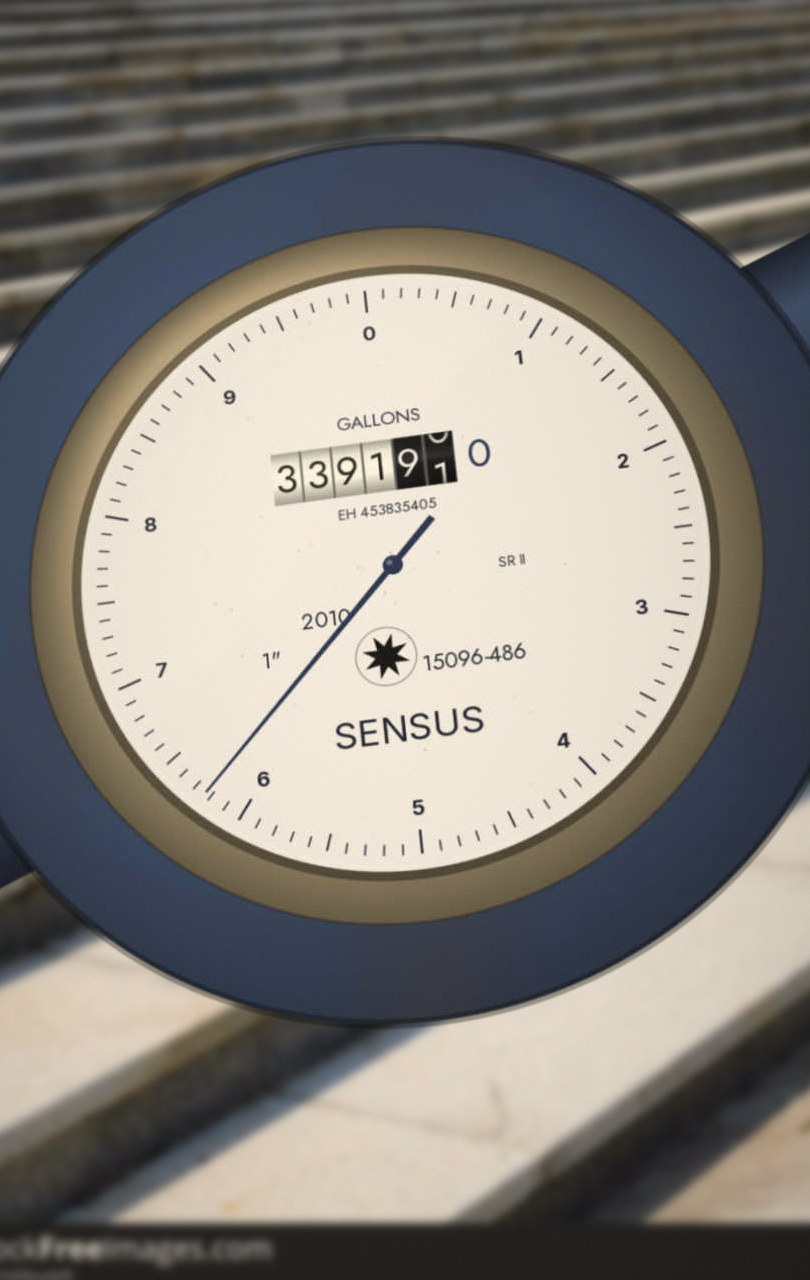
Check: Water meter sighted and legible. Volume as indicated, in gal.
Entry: 3391906.2 gal
